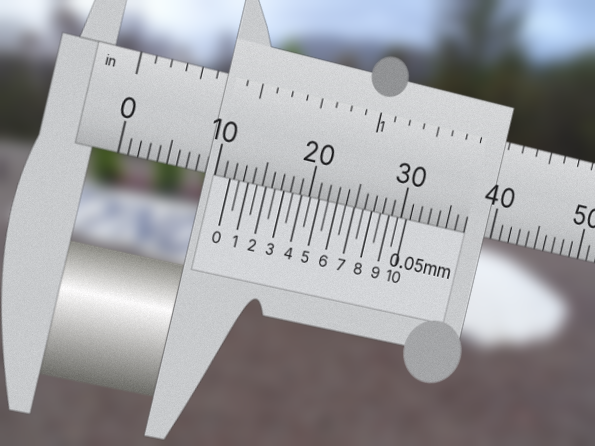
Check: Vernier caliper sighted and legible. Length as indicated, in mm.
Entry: 11.6 mm
